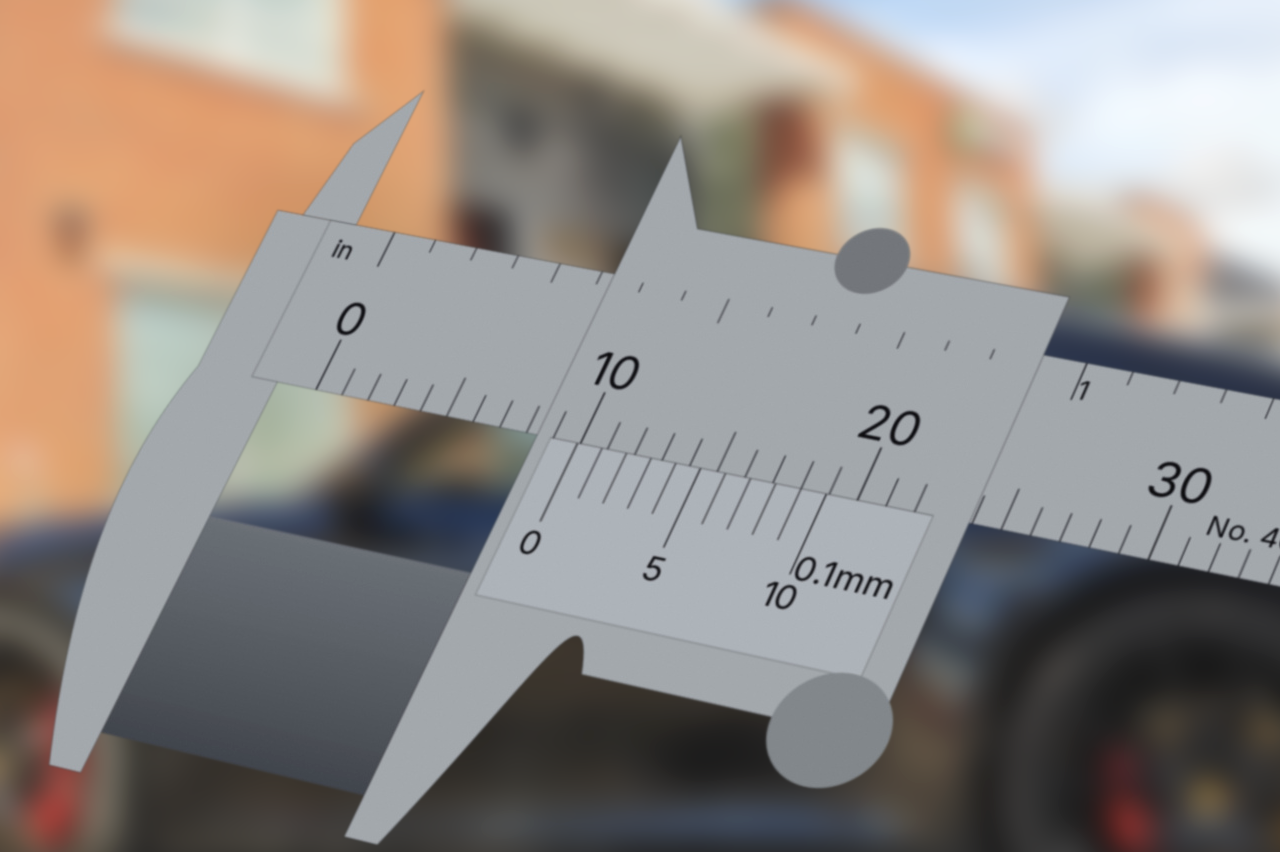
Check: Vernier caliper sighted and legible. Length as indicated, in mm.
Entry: 9.9 mm
